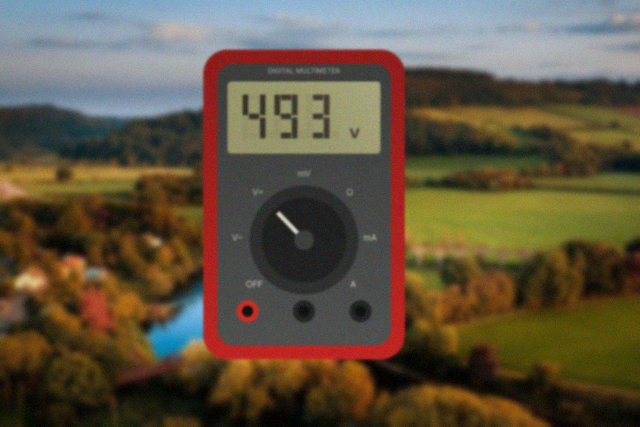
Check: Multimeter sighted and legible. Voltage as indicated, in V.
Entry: 493 V
